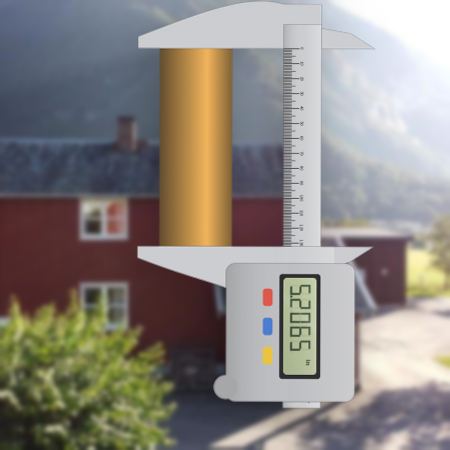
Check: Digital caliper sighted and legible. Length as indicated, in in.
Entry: 5.2065 in
